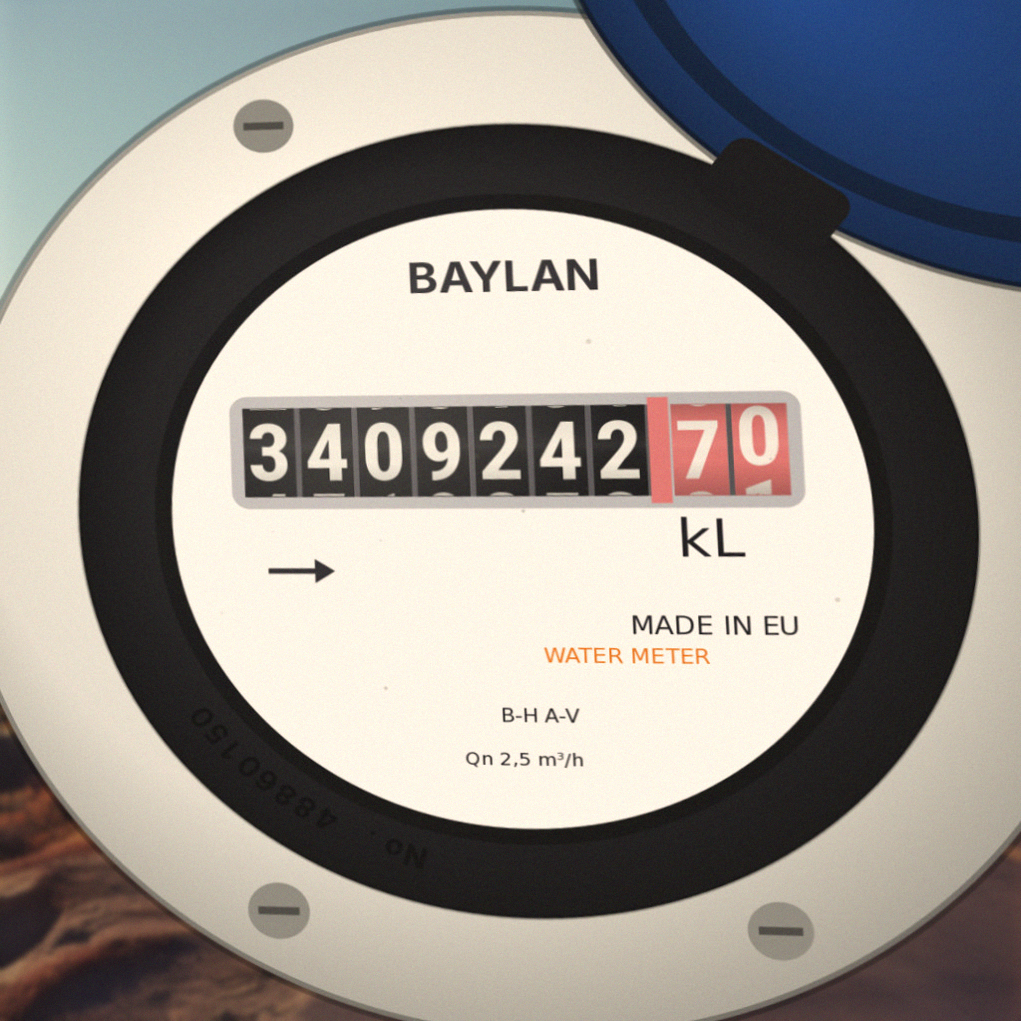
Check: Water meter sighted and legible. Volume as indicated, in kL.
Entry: 3409242.70 kL
